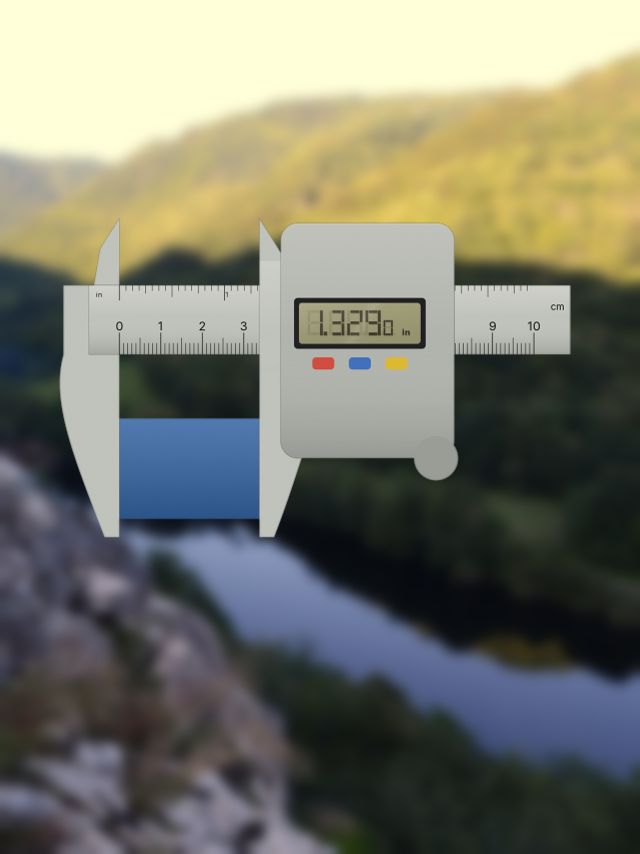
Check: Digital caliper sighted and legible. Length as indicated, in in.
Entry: 1.3290 in
